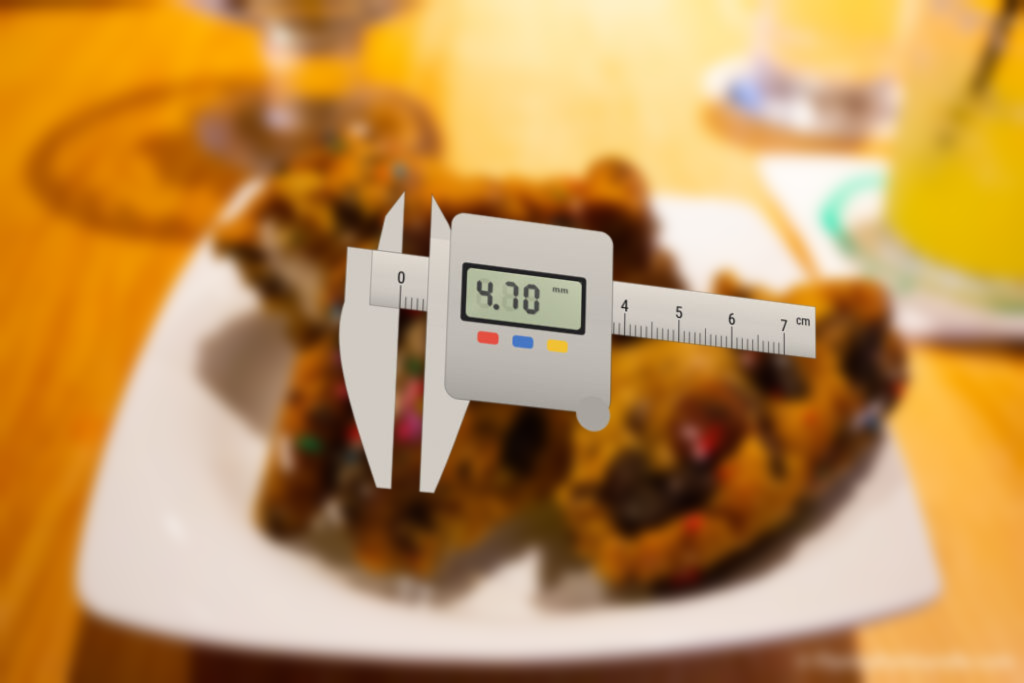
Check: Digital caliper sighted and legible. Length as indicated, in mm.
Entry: 4.70 mm
